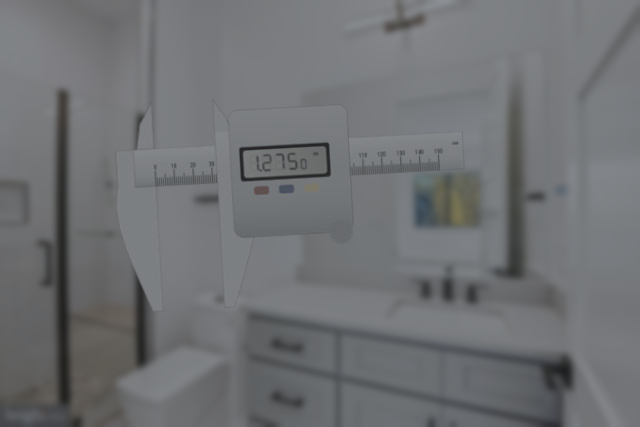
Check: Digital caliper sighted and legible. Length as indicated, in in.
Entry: 1.2750 in
